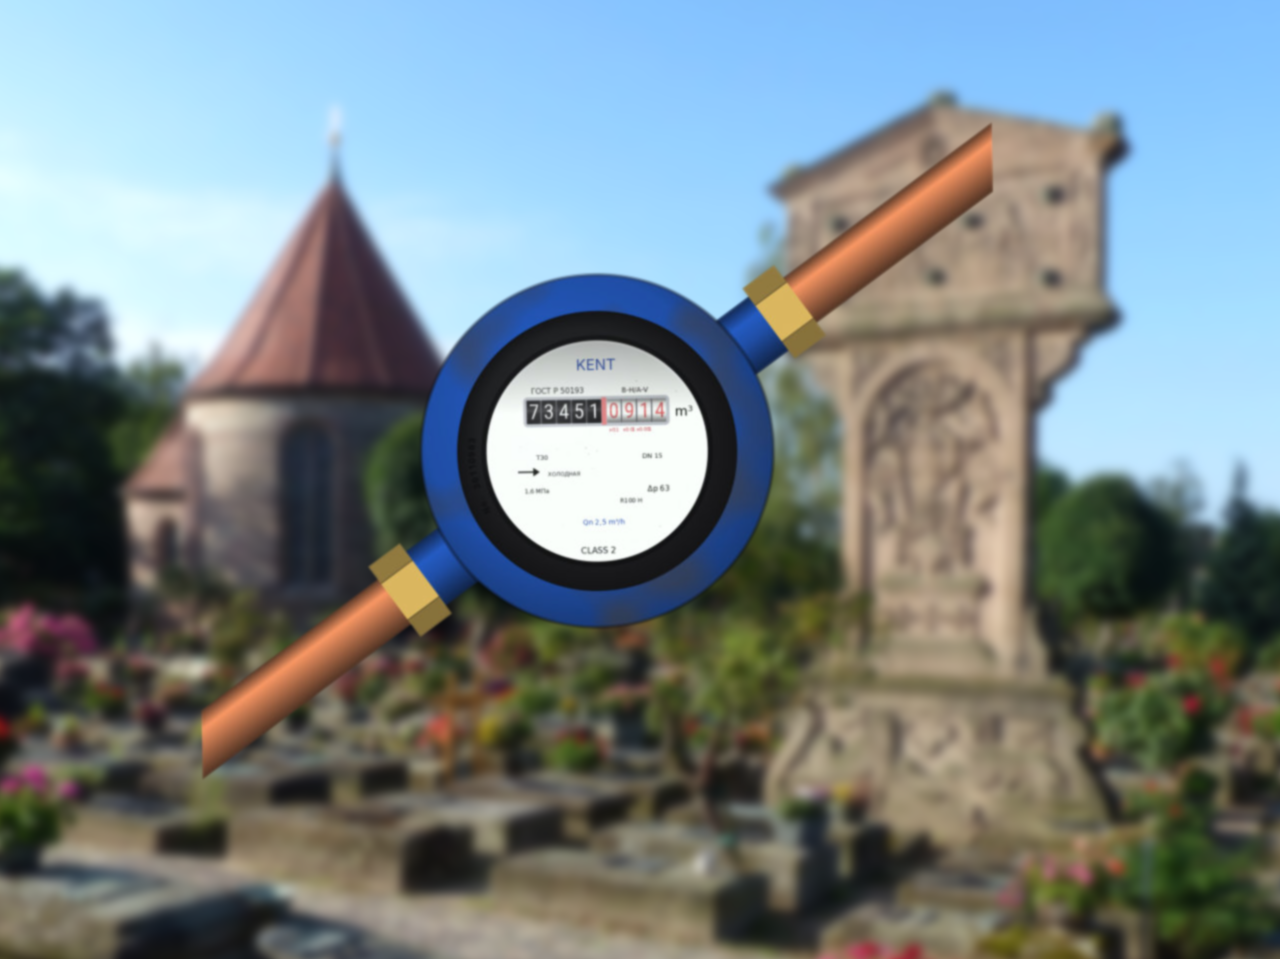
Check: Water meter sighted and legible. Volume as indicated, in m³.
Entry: 73451.0914 m³
